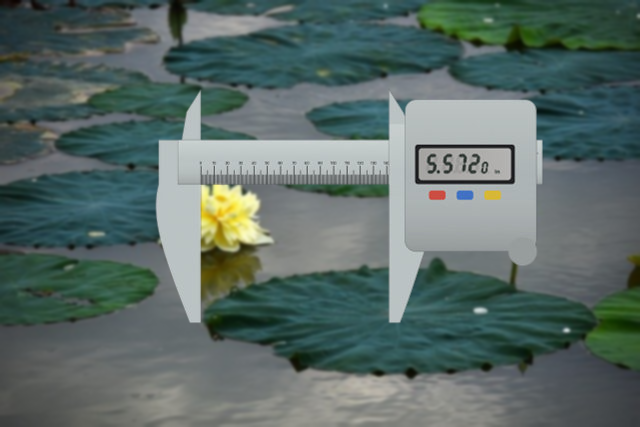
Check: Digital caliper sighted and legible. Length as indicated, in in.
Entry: 5.5720 in
